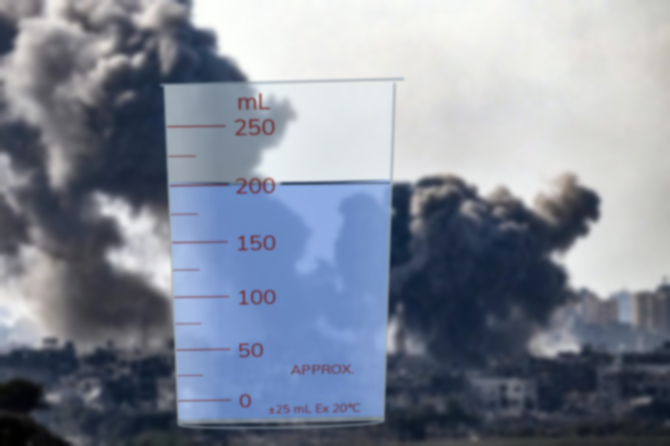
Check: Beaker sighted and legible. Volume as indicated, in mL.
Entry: 200 mL
